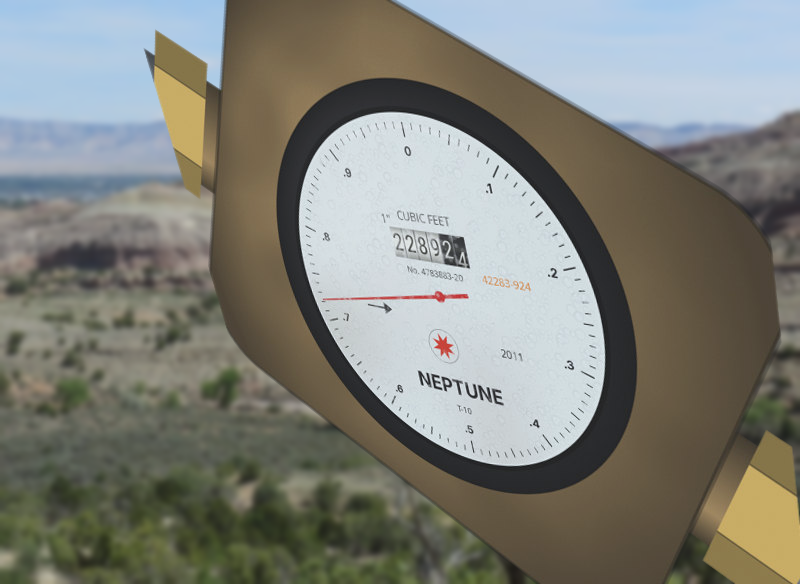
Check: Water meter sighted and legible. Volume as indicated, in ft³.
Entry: 228923.72 ft³
